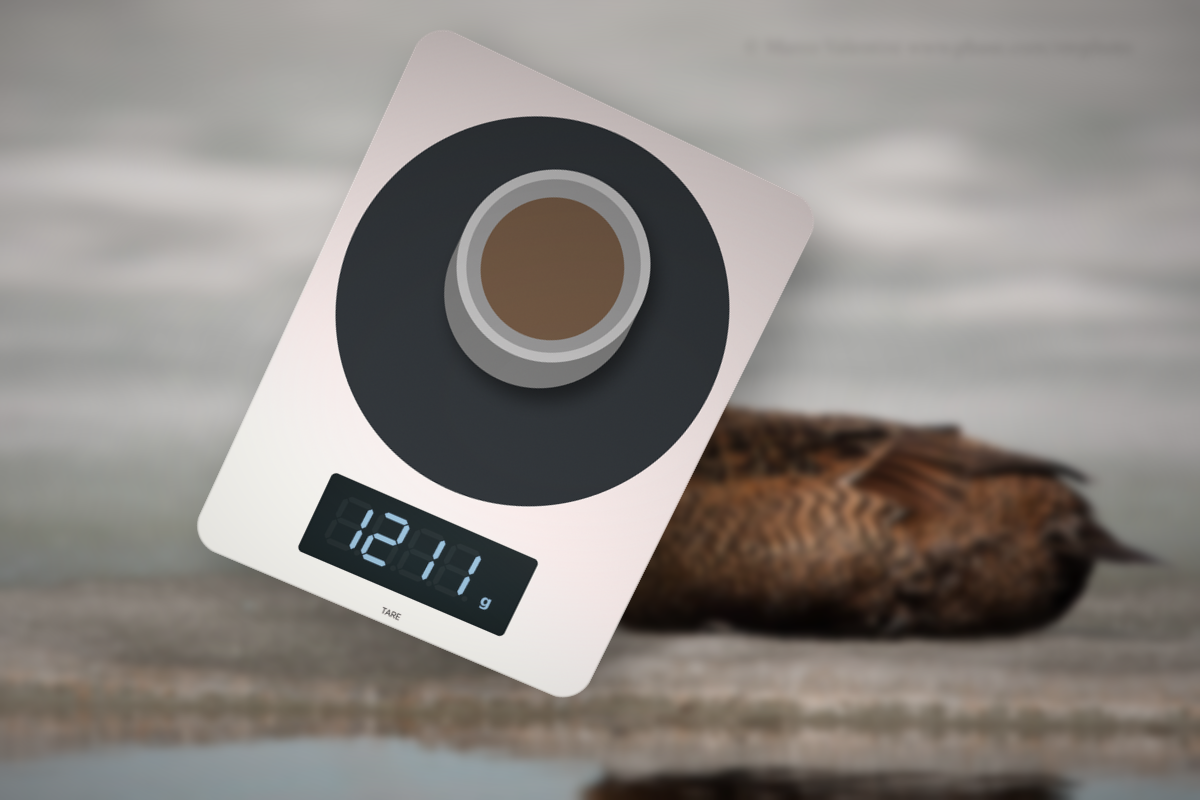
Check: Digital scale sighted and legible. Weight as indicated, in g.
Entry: 1211 g
